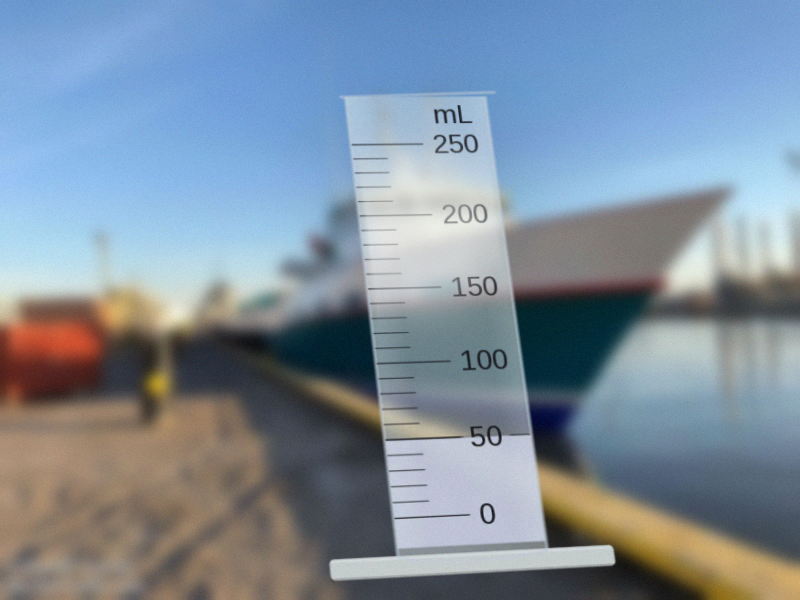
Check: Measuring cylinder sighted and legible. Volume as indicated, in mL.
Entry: 50 mL
